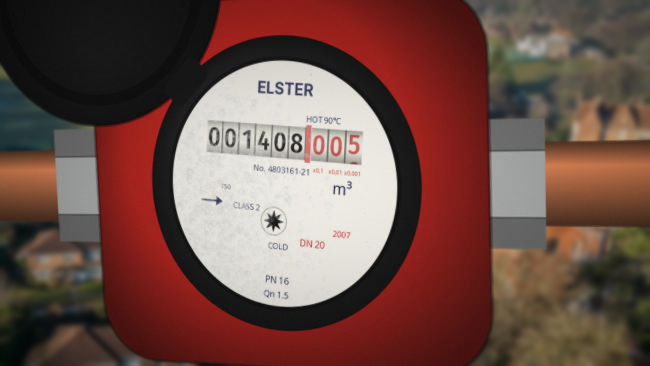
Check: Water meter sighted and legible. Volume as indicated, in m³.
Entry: 1408.005 m³
